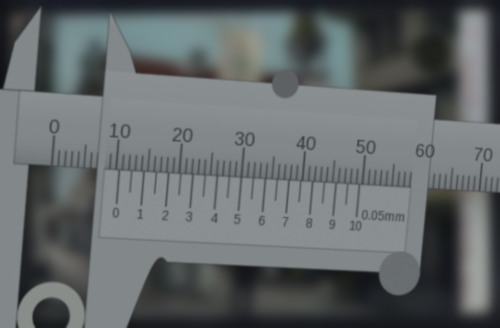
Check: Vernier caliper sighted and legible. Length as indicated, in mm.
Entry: 10.5 mm
